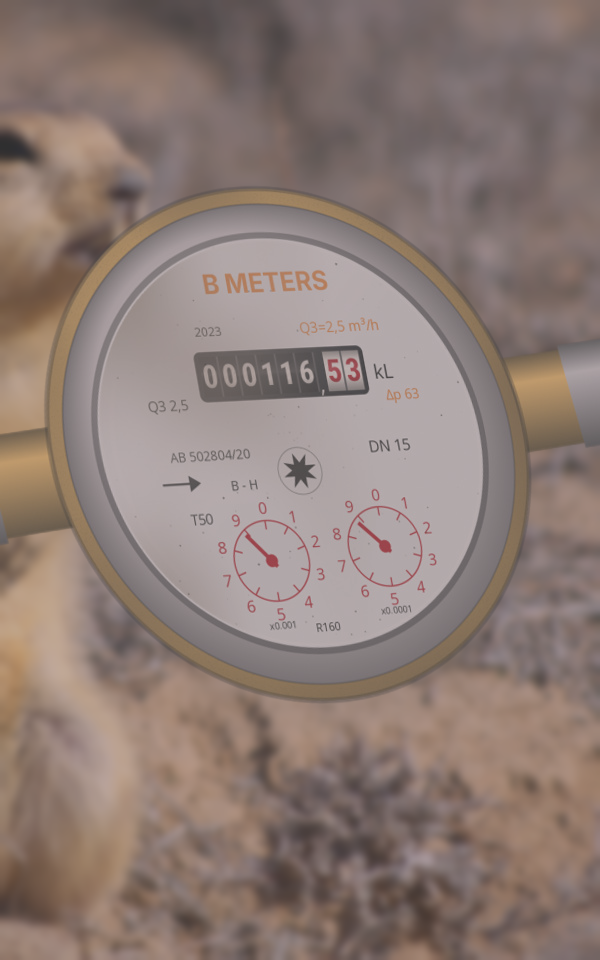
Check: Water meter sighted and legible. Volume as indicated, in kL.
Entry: 116.5388 kL
